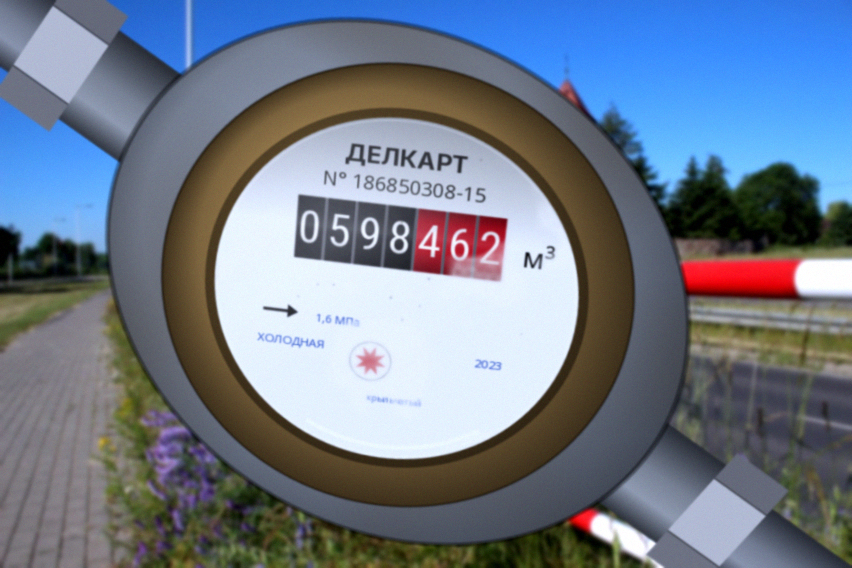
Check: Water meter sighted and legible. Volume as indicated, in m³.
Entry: 598.462 m³
